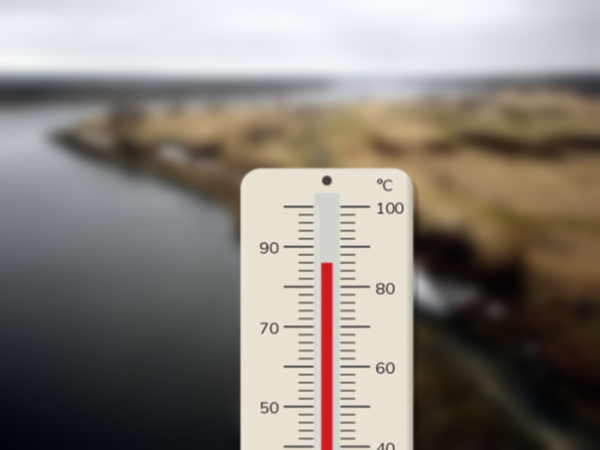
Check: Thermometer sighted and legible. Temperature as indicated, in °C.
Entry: 86 °C
